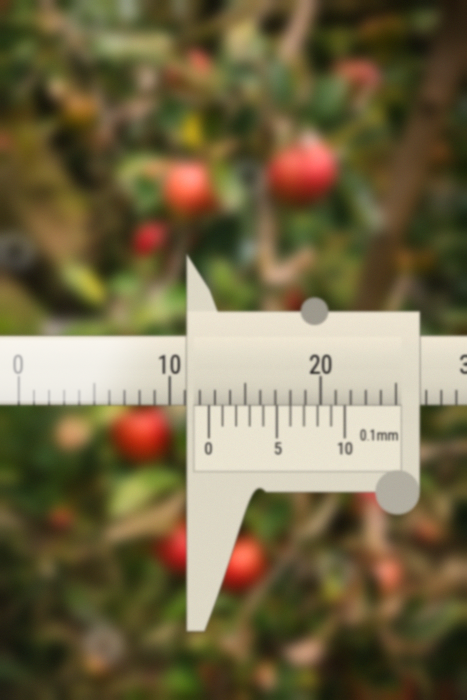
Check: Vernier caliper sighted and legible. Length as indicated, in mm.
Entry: 12.6 mm
